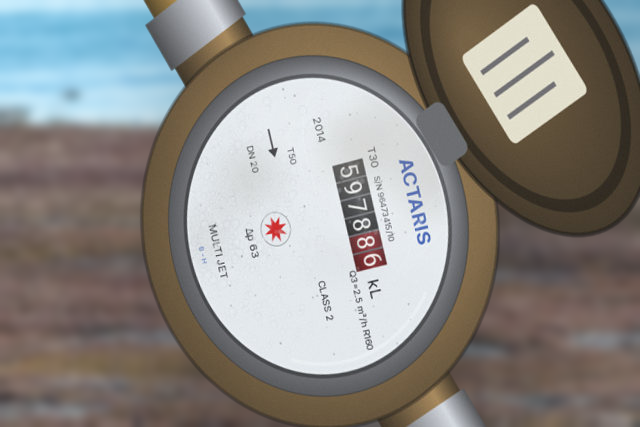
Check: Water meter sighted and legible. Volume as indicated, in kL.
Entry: 5978.86 kL
